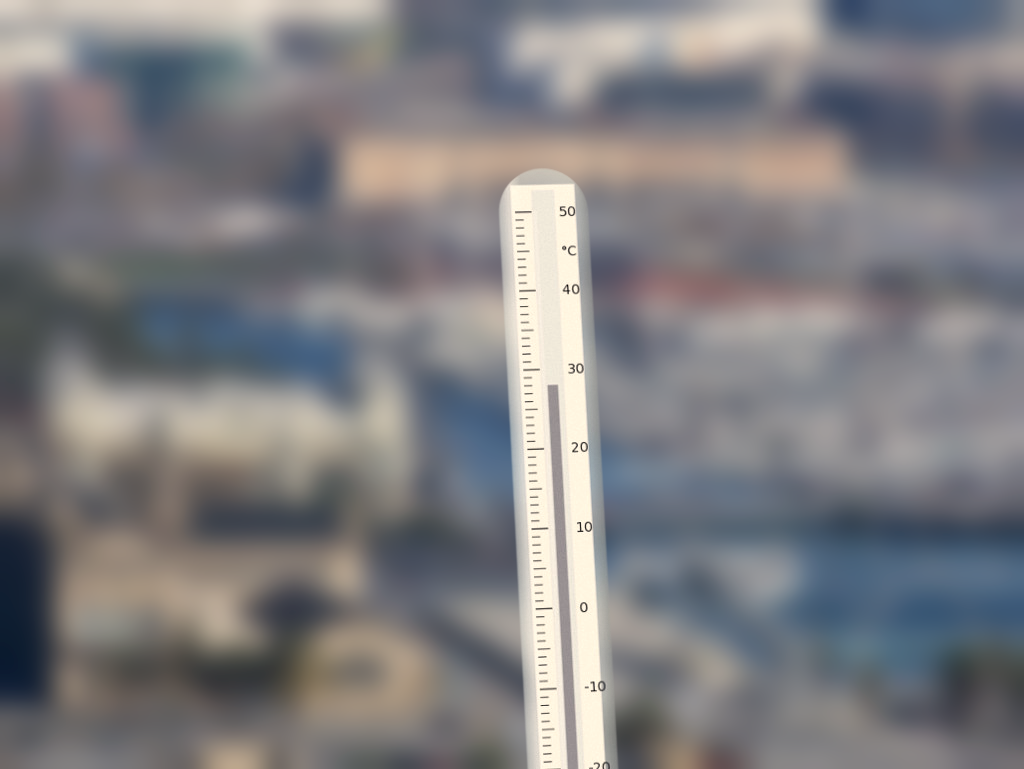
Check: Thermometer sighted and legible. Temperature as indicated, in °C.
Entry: 28 °C
